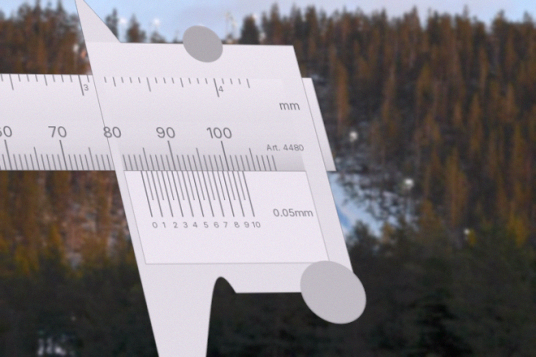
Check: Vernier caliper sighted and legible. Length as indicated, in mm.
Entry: 83.6 mm
